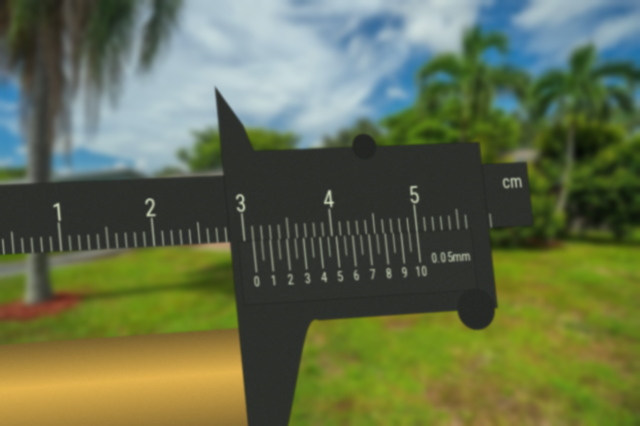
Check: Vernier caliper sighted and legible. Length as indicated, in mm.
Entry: 31.0 mm
